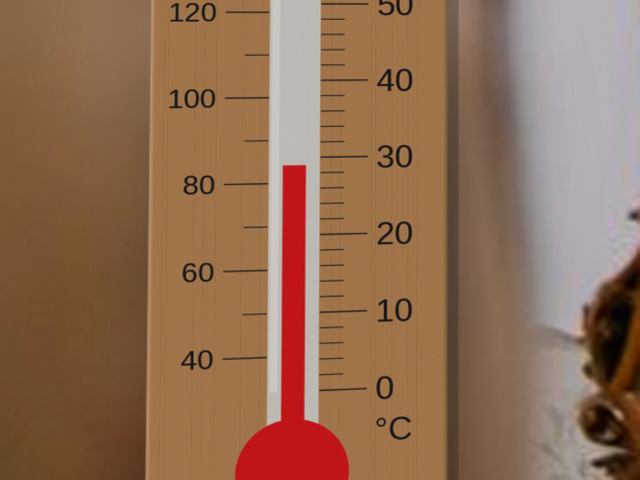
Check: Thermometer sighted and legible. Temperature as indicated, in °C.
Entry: 29 °C
